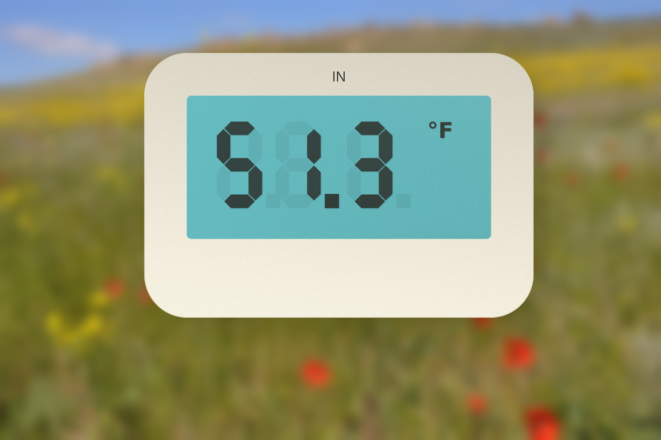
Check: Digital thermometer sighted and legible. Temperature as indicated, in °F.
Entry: 51.3 °F
